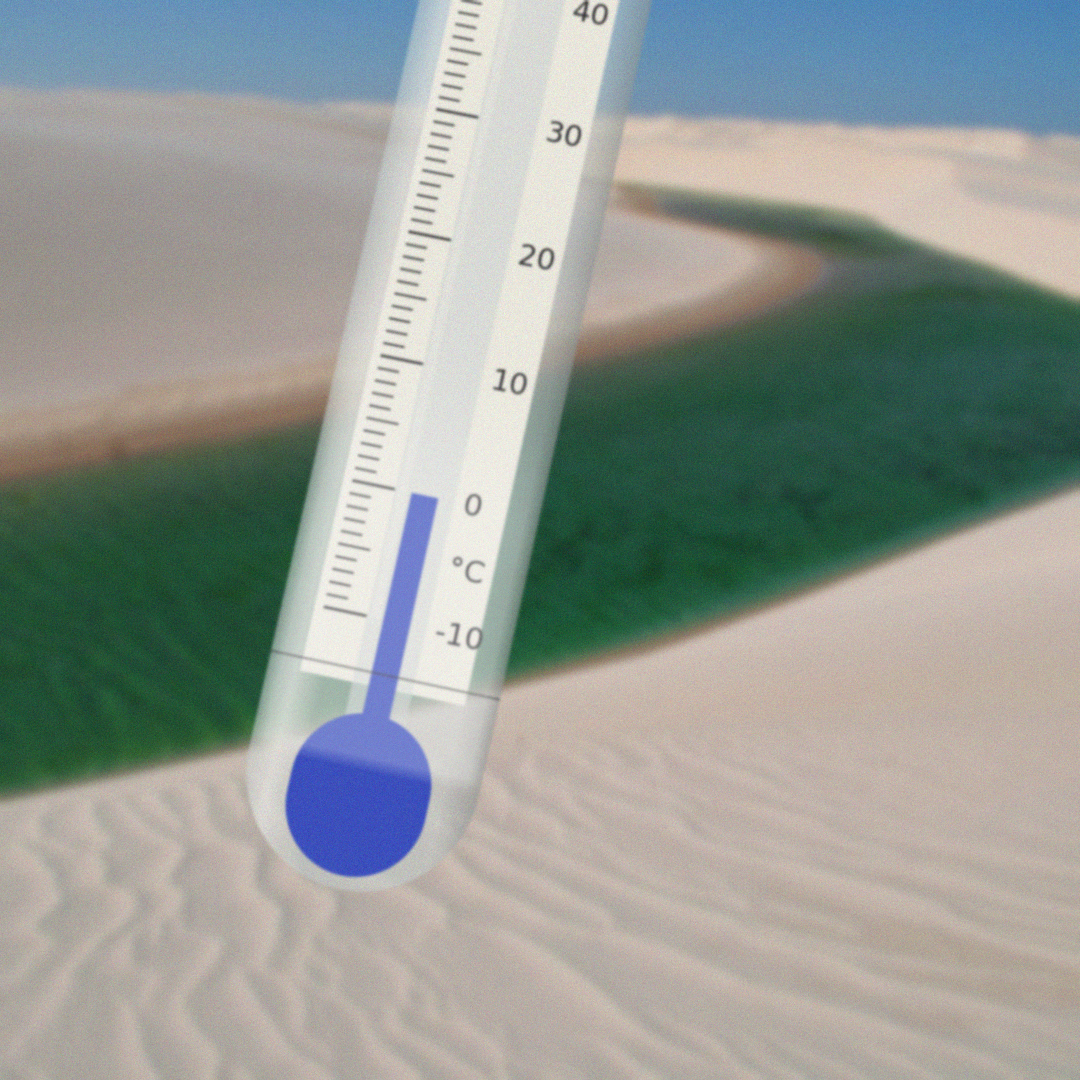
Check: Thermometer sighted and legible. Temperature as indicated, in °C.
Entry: 0 °C
